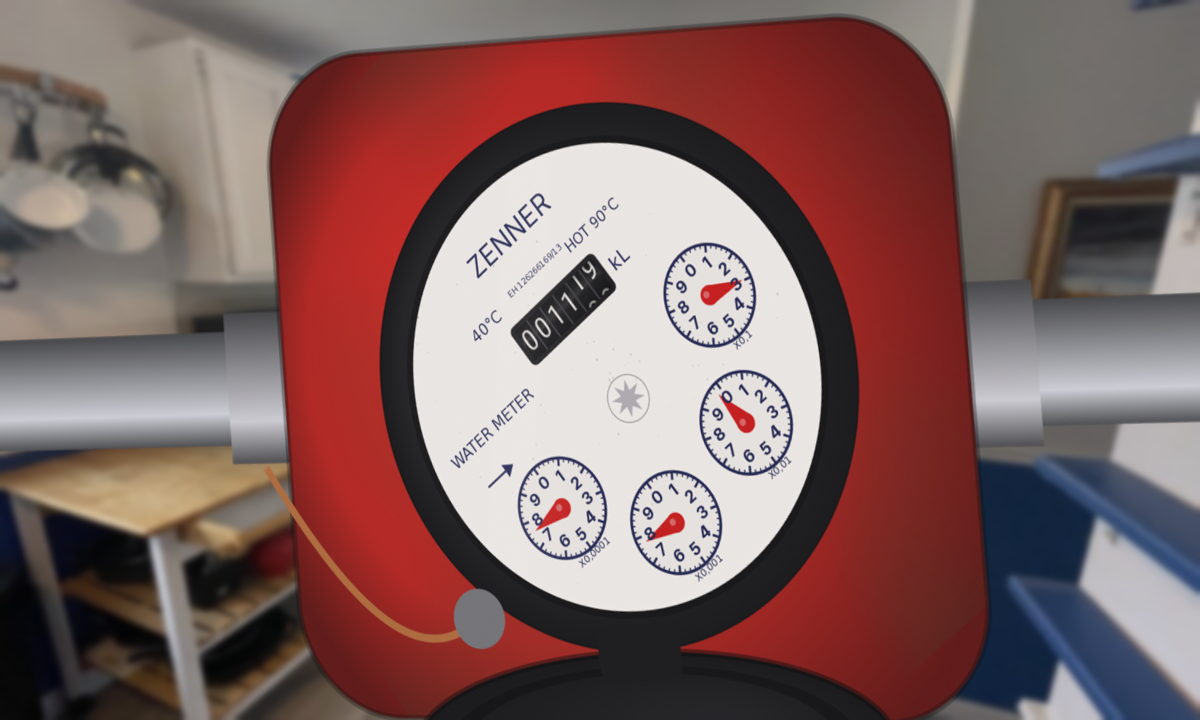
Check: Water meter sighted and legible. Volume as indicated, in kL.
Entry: 1119.2977 kL
